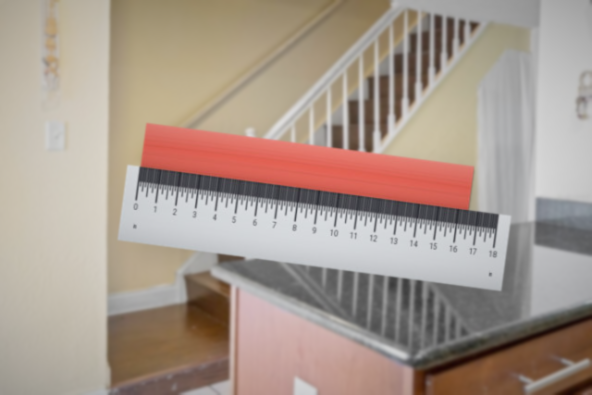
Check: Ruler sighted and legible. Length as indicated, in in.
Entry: 16.5 in
